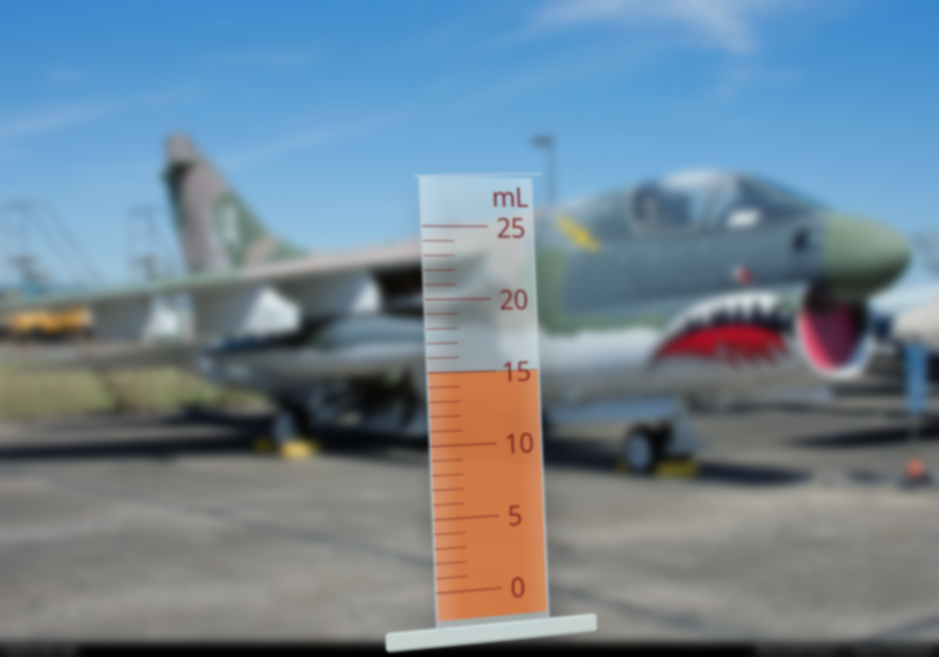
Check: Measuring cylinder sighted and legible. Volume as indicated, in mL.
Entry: 15 mL
